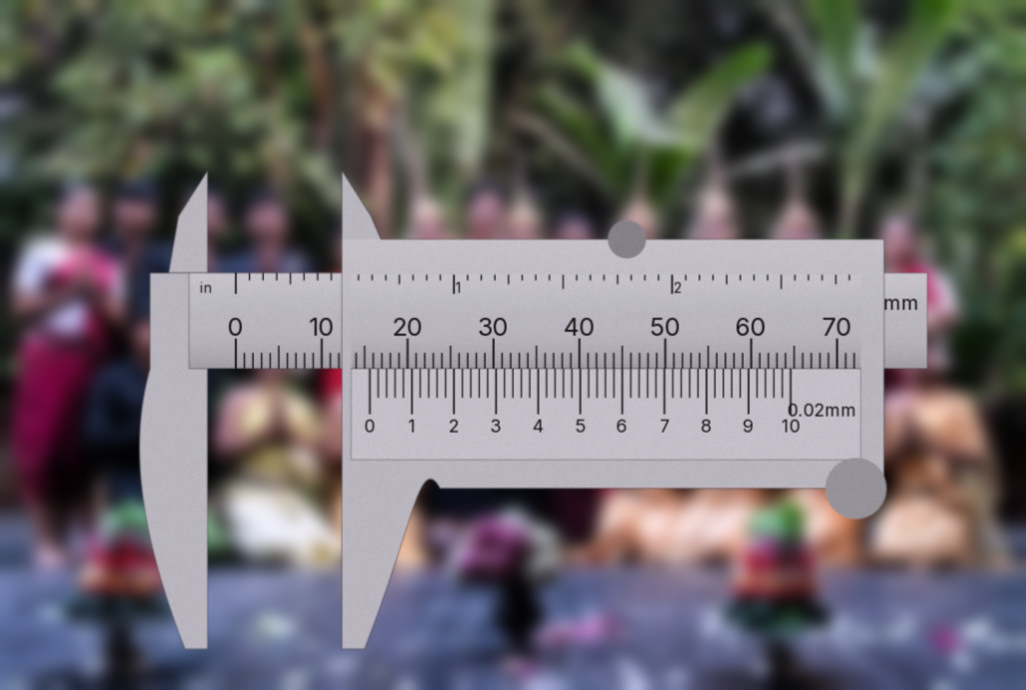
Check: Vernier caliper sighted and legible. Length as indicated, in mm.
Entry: 15.6 mm
